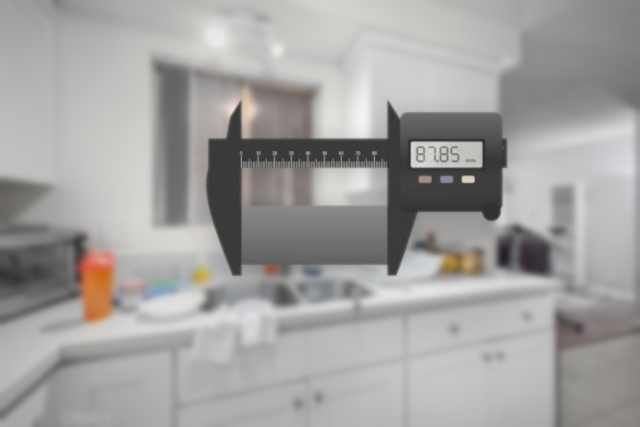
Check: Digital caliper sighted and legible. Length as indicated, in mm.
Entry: 87.85 mm
